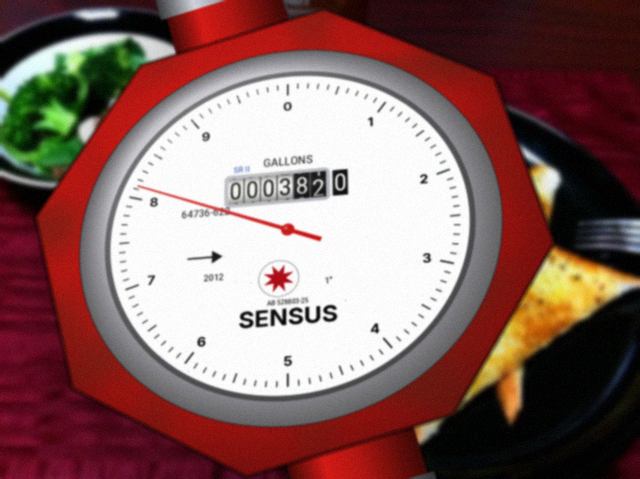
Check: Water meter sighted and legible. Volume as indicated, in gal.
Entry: 3818.1 gal
